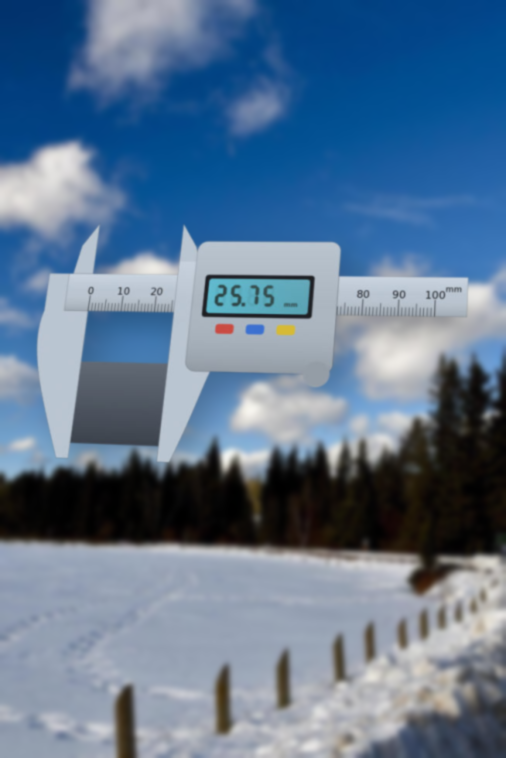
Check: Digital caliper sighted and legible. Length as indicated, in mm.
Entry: 25.75 mm
